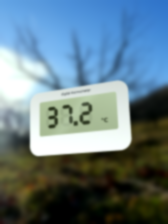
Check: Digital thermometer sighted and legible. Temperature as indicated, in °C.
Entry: 37.2 °C
